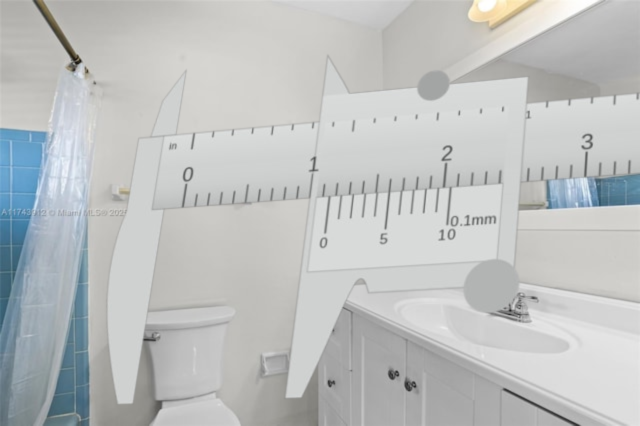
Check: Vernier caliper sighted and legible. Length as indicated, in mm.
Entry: 11.5 mm
